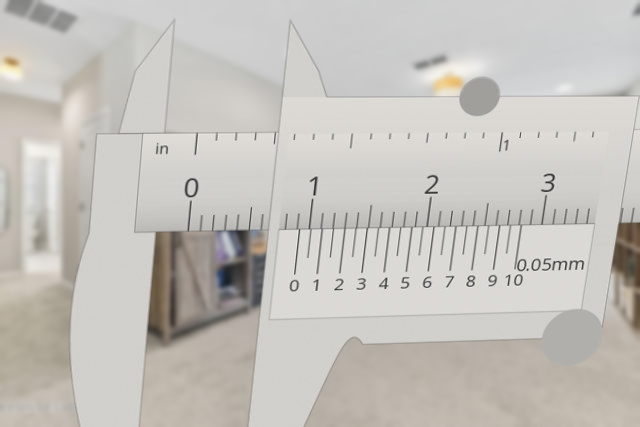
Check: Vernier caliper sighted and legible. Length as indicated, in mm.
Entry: 9.2 mm
